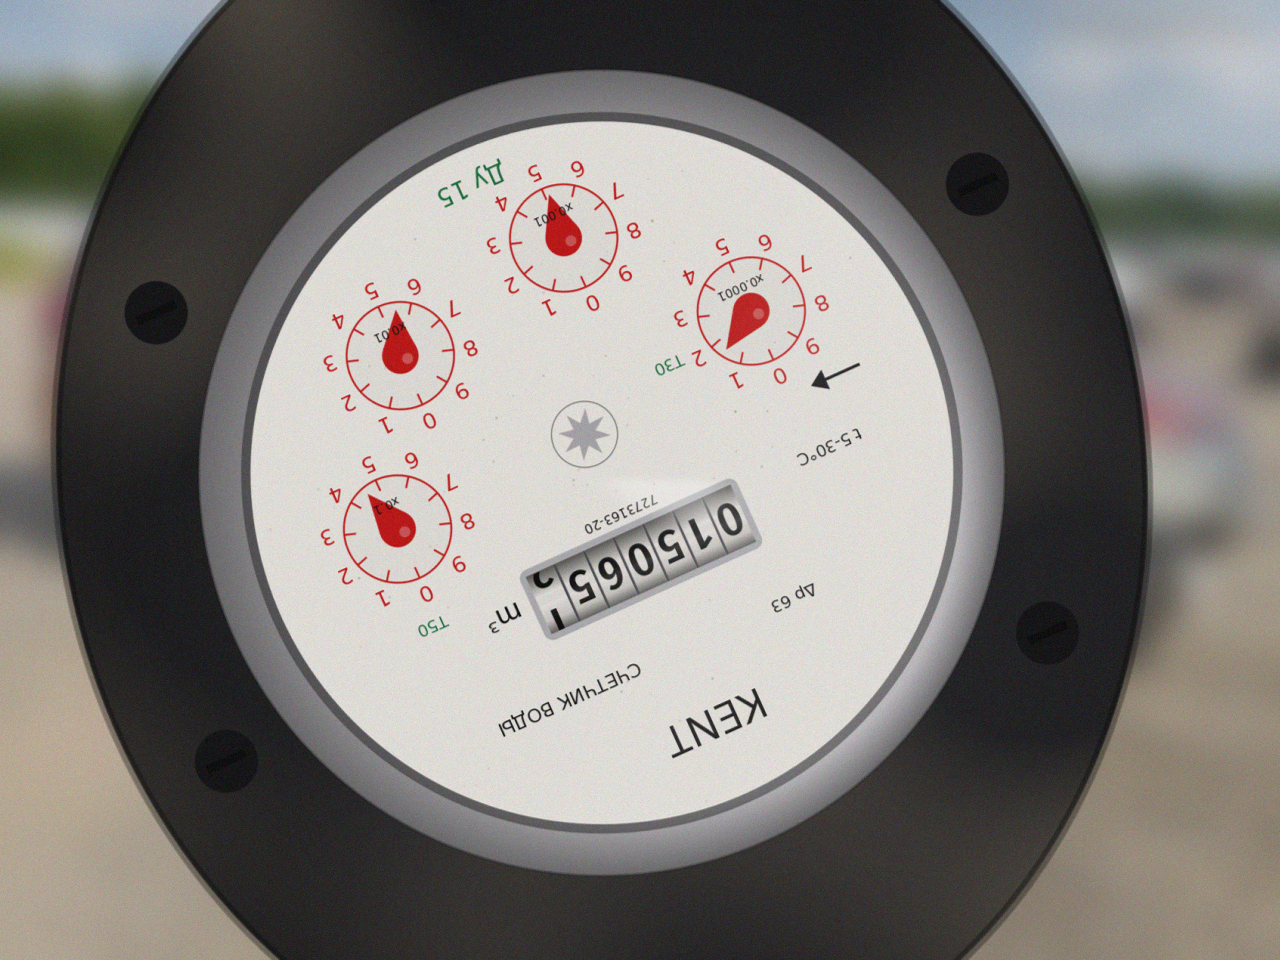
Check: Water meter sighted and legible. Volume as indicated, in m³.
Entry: 150651.4551 m³
